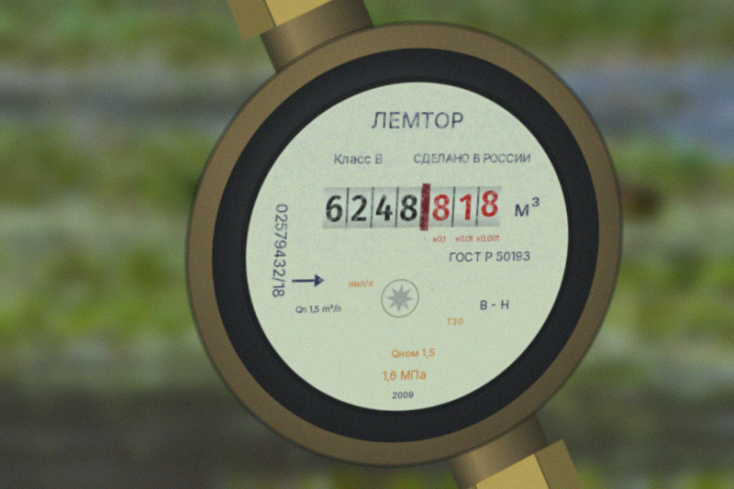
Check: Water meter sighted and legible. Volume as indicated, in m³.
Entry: 6248.818 m³
